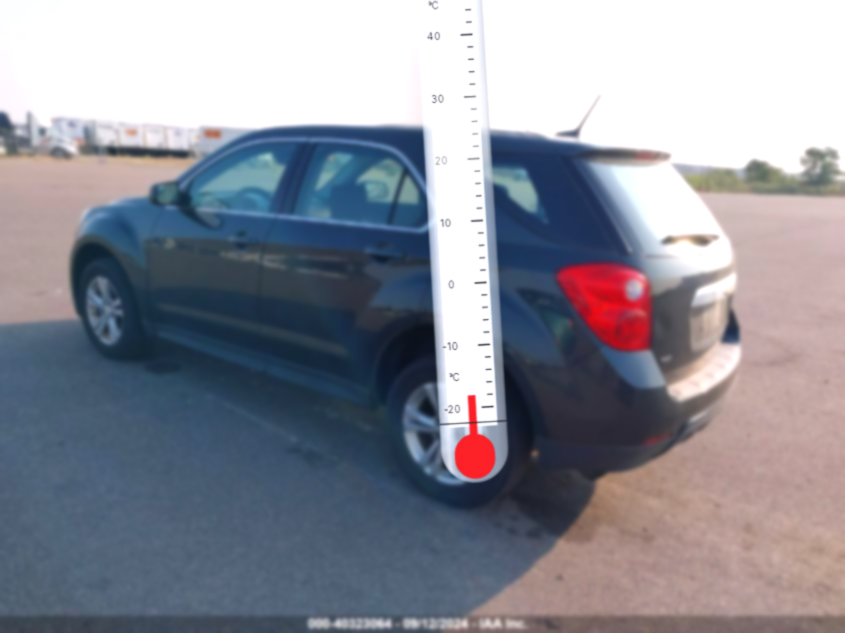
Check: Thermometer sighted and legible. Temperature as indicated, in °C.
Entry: -18 °C
